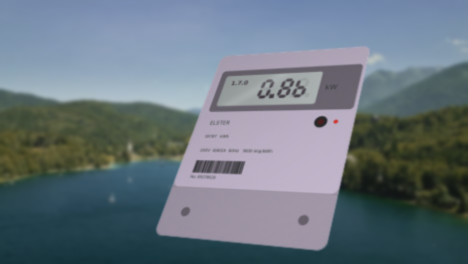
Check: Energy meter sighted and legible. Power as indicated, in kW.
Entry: 0.86 kW
